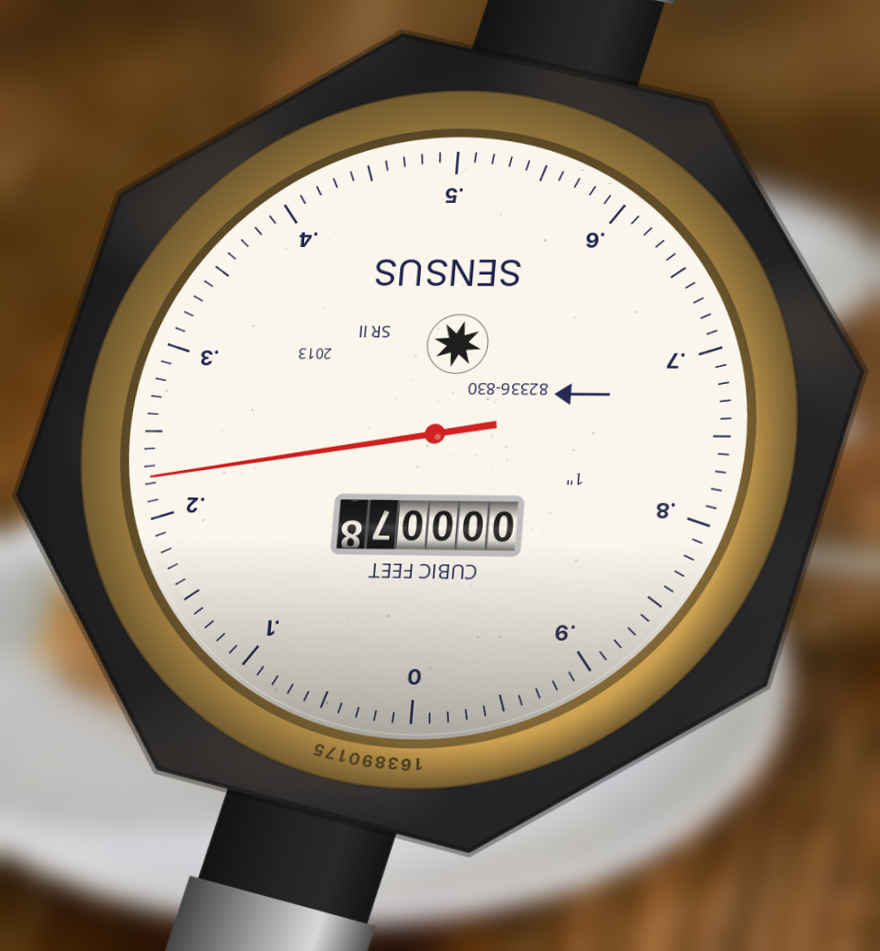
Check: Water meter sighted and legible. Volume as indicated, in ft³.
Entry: 78.22 ft³
